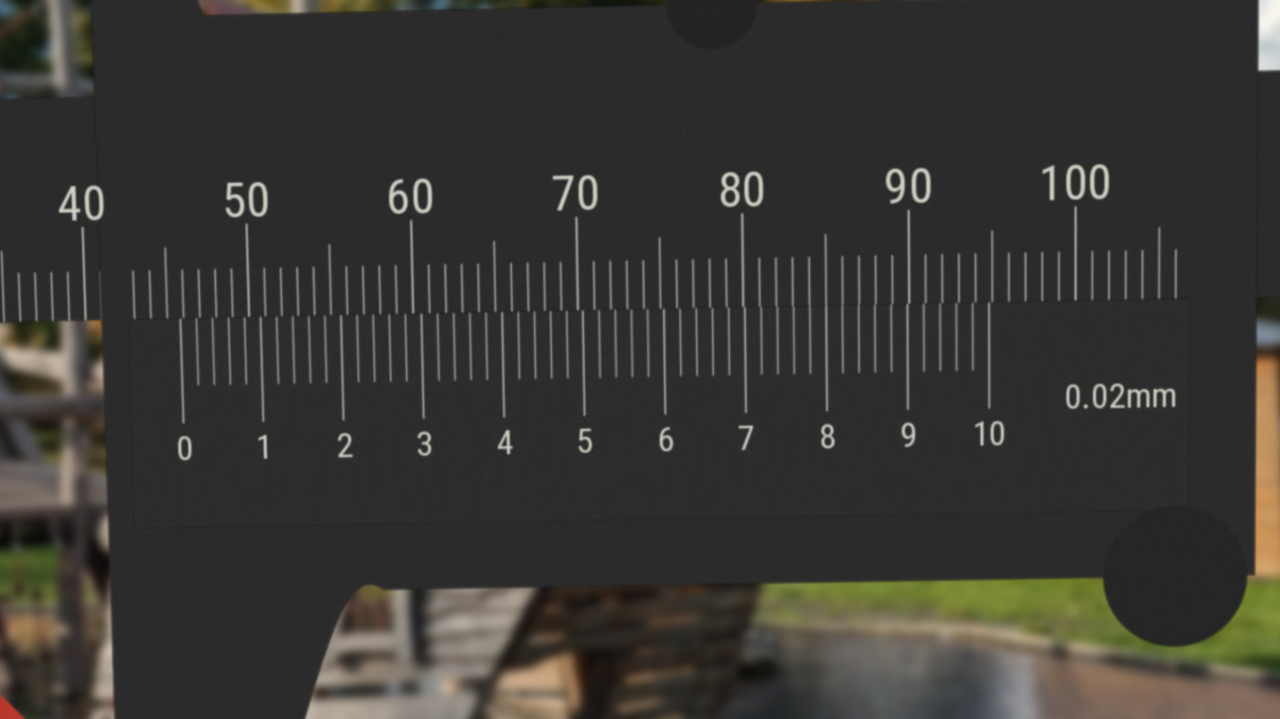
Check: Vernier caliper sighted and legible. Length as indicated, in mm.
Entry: 45.8 mm
